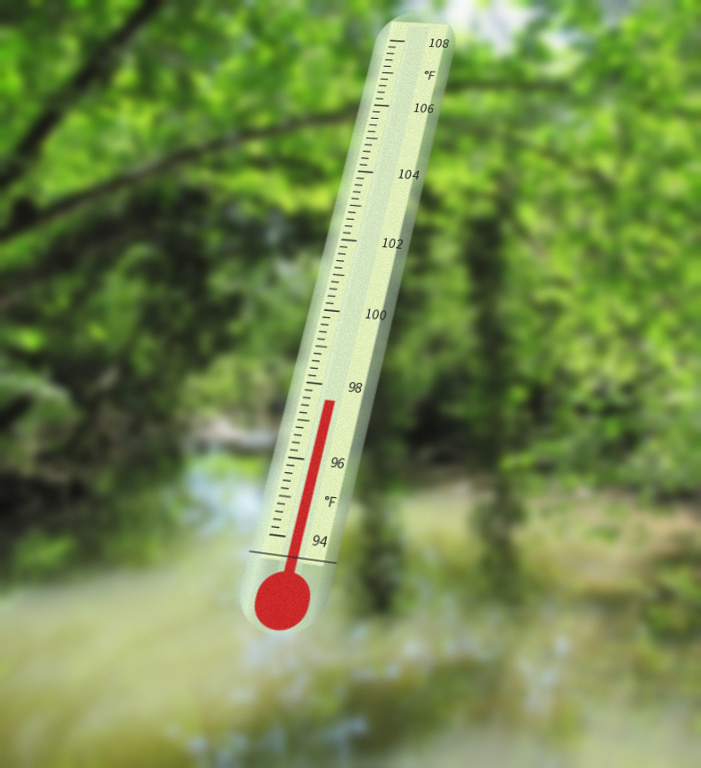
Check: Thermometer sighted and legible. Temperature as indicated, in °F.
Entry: 97.6 °F
